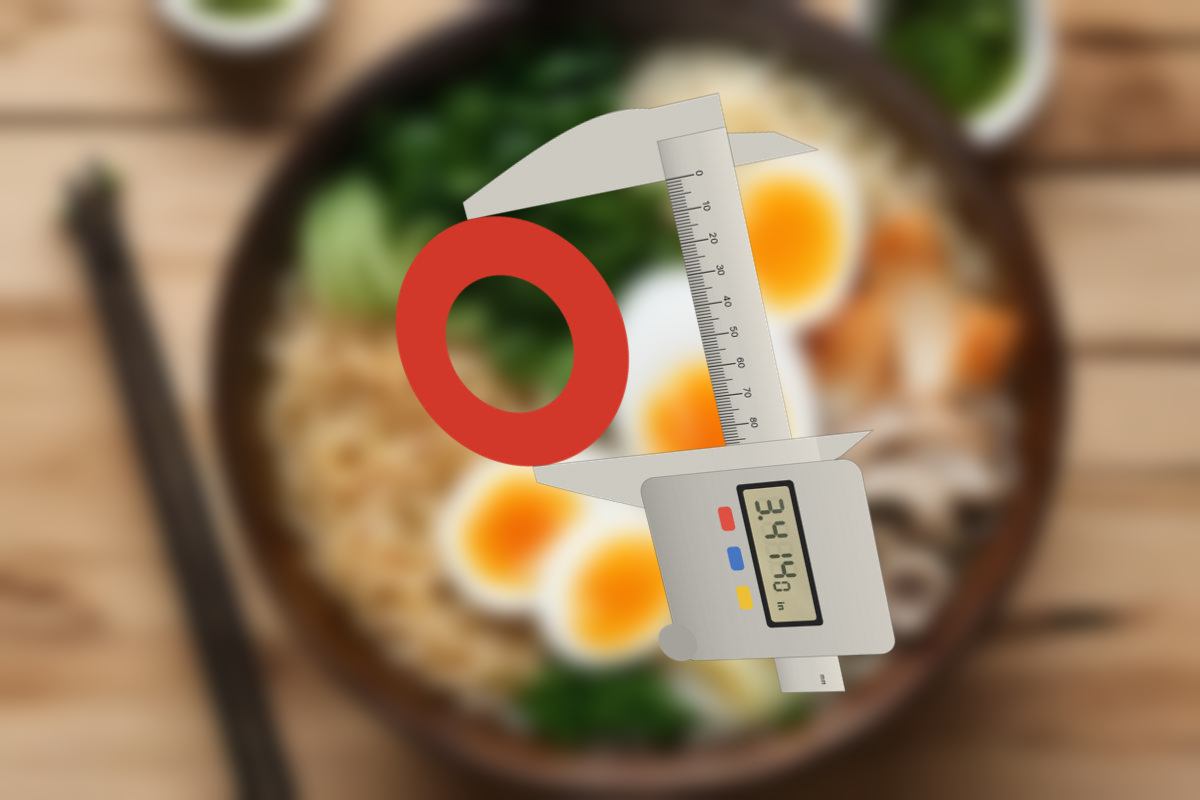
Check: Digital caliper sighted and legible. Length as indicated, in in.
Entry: 3.4140 in
